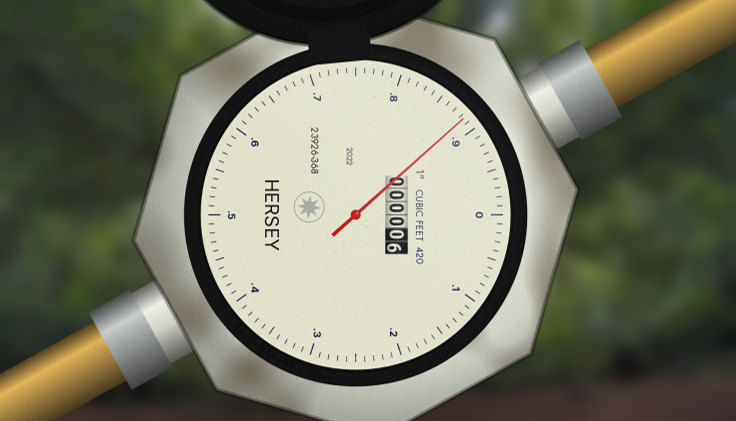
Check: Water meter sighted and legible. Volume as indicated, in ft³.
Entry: 5.88 ft³
